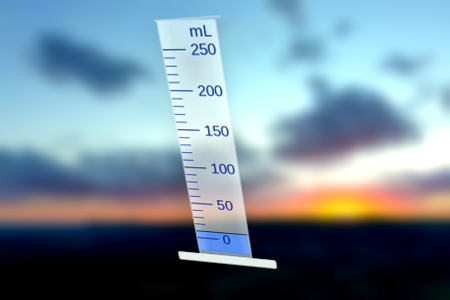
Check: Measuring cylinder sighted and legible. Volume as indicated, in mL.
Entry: 10 mL
